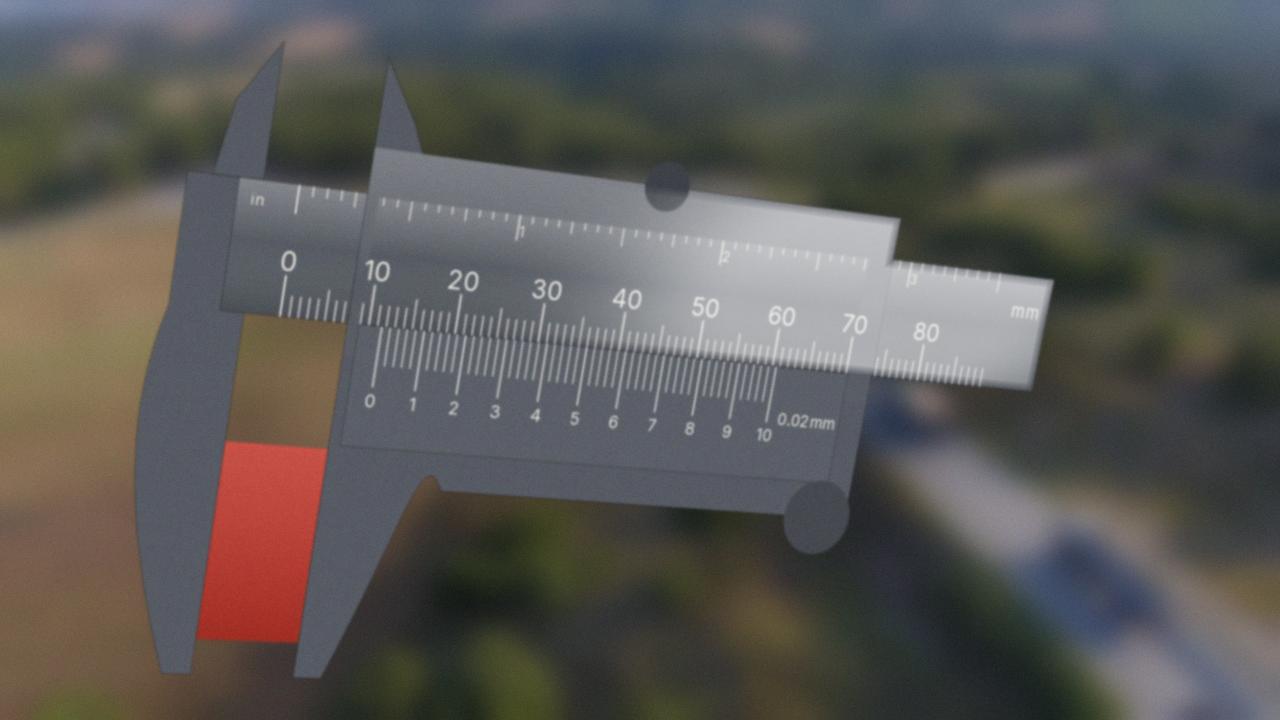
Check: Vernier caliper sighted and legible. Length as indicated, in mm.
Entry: 11.5 mm
